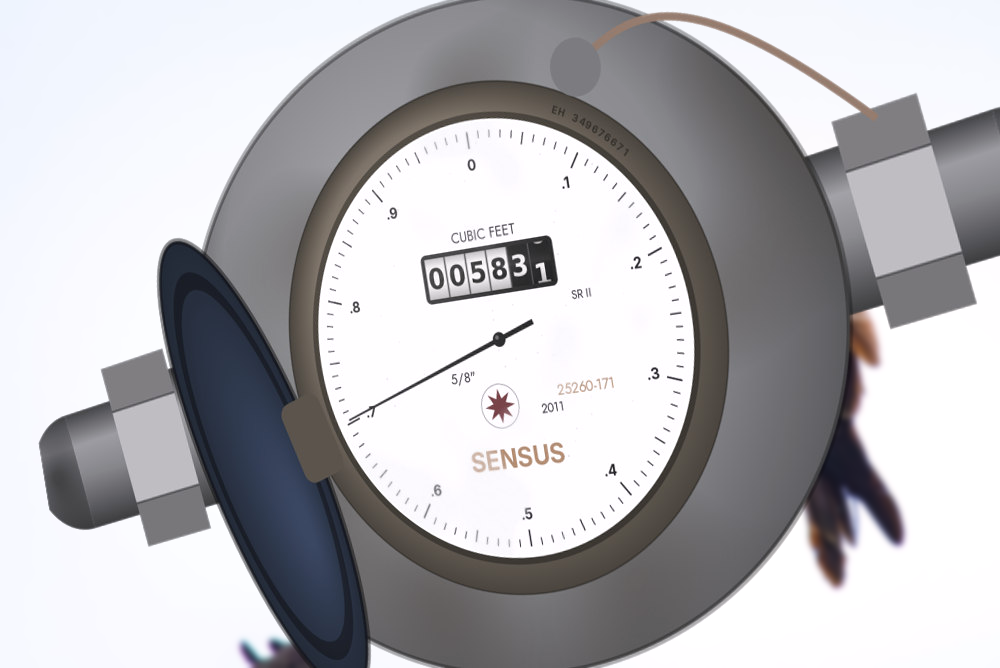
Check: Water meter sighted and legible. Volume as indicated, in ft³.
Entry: 5830.70 ft³
